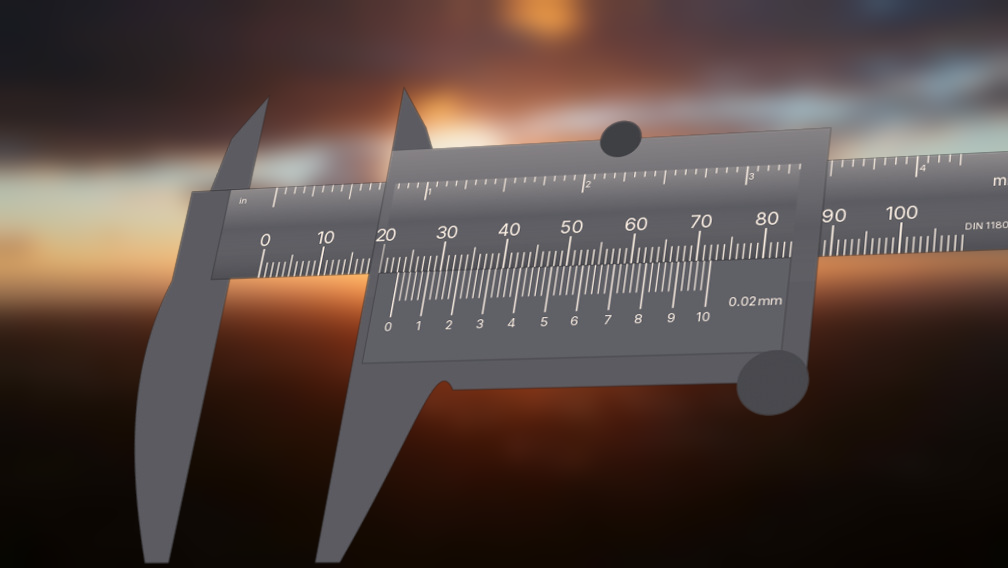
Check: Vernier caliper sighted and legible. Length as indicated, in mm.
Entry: 23.2 mm
